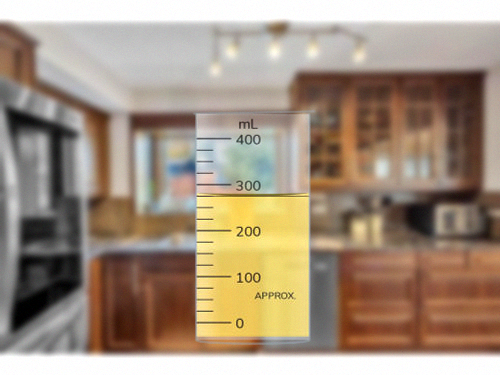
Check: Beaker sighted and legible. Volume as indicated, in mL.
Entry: 275 mL
